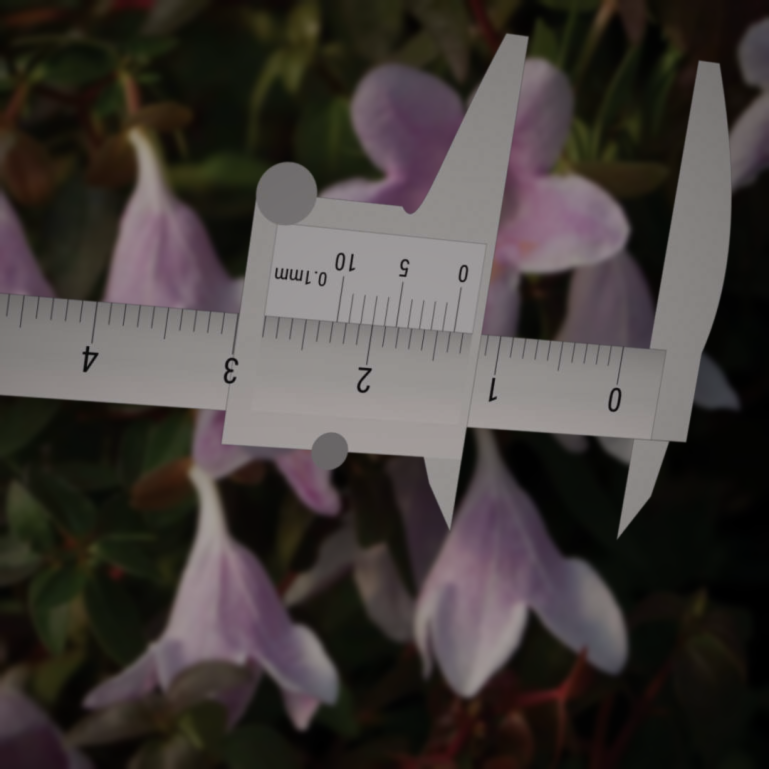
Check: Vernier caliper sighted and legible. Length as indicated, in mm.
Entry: 13.7 mm
